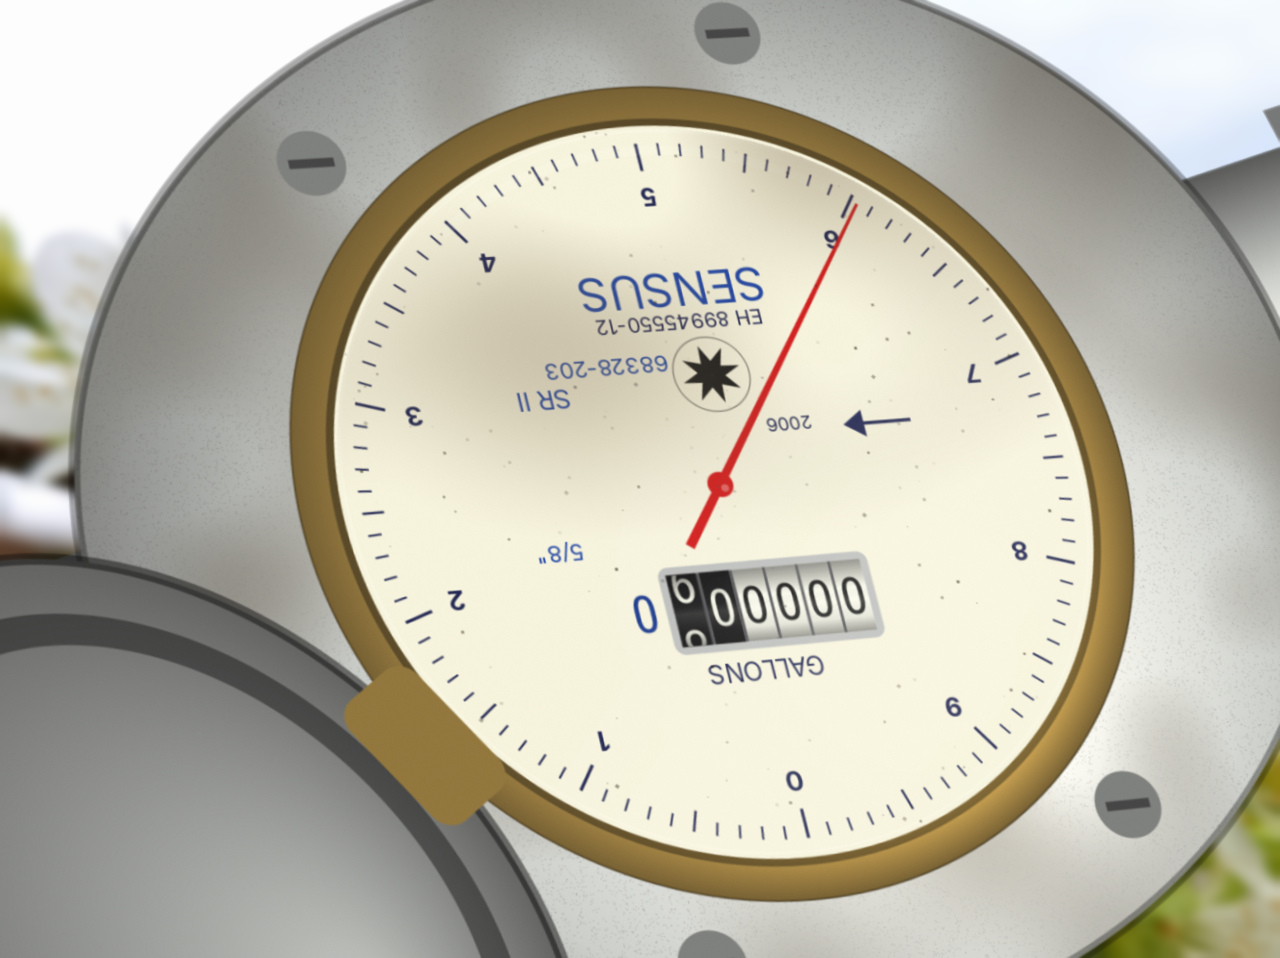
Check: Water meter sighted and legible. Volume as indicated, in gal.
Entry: 86.0 gal
